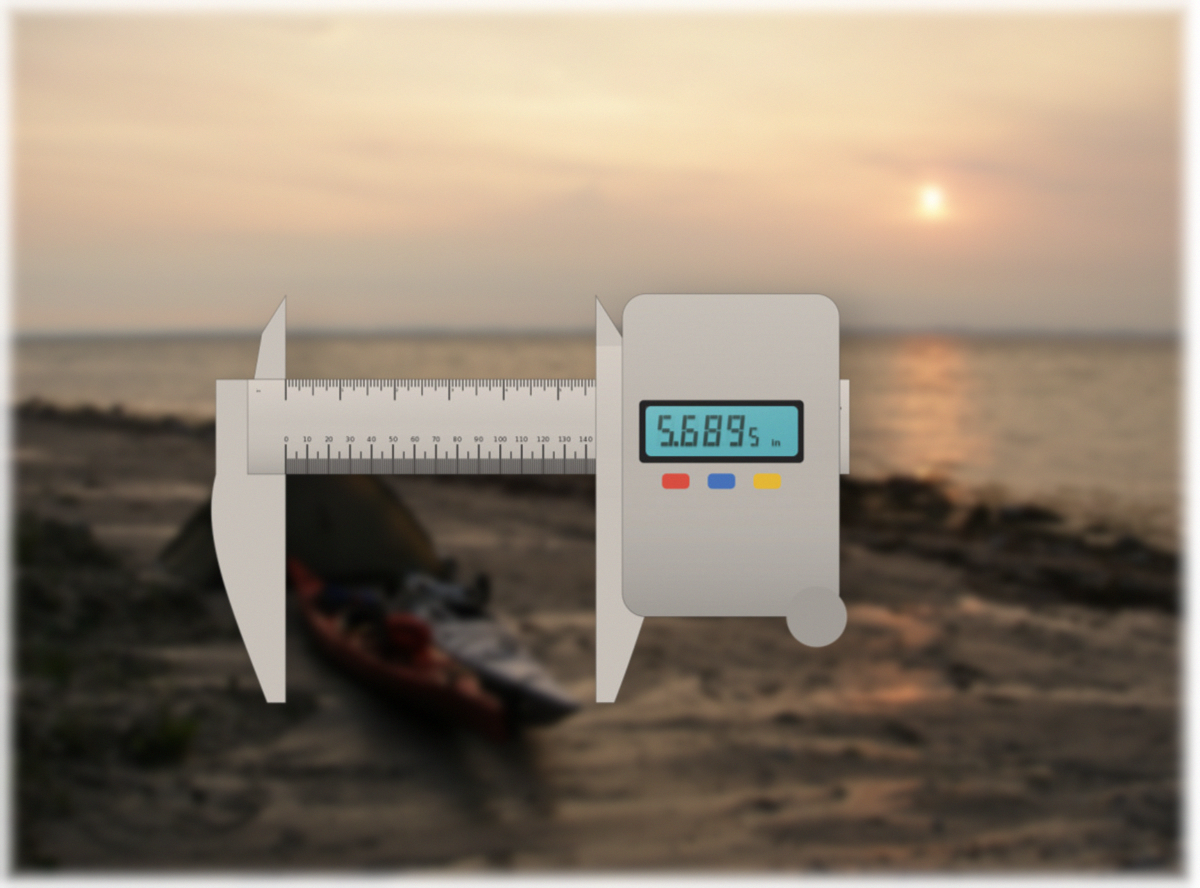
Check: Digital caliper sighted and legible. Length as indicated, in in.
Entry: 5.6895 in
